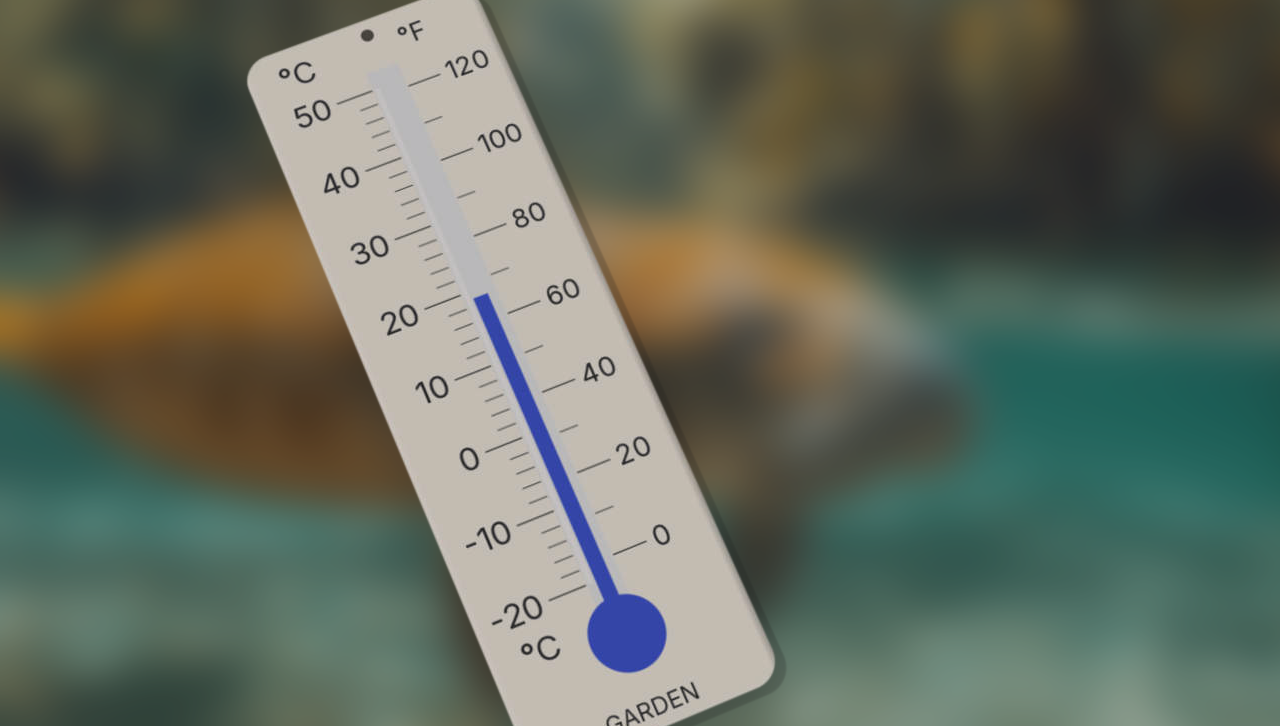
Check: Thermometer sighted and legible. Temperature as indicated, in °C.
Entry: 19 °C
